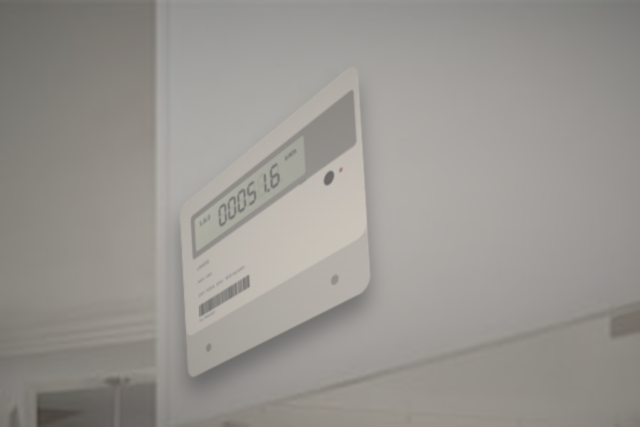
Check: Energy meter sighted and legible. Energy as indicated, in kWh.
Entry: 51.6 kWh
